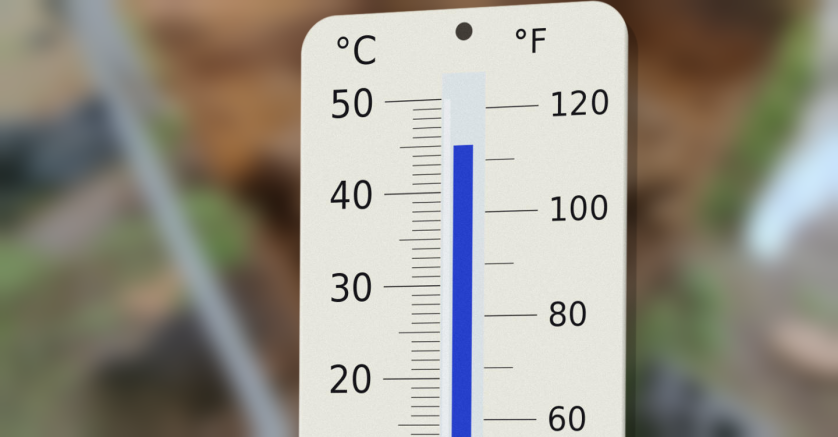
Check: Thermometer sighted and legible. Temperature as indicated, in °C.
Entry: 45 °C
